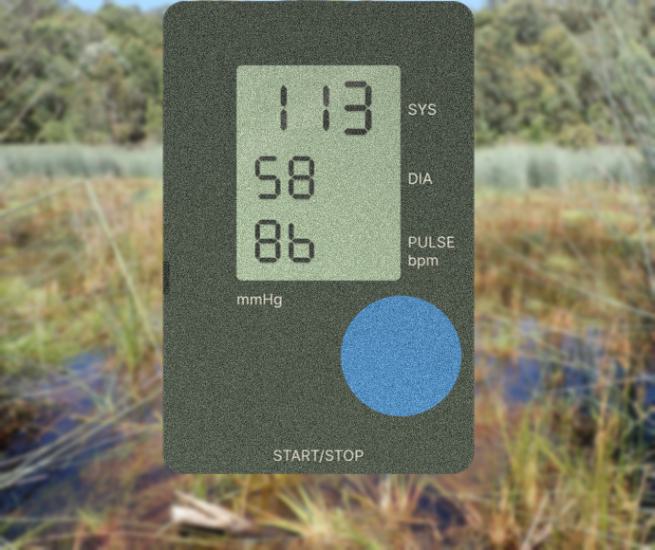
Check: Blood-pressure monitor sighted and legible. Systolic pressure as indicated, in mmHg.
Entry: 113 mmHg
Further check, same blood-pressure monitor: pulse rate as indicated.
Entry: 86 bpm
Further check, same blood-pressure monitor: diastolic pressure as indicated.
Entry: 58 mmHg
